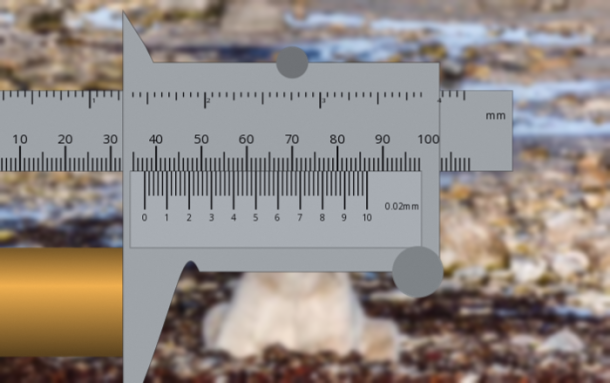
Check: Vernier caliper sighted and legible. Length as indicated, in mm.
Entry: 37.5 mm
